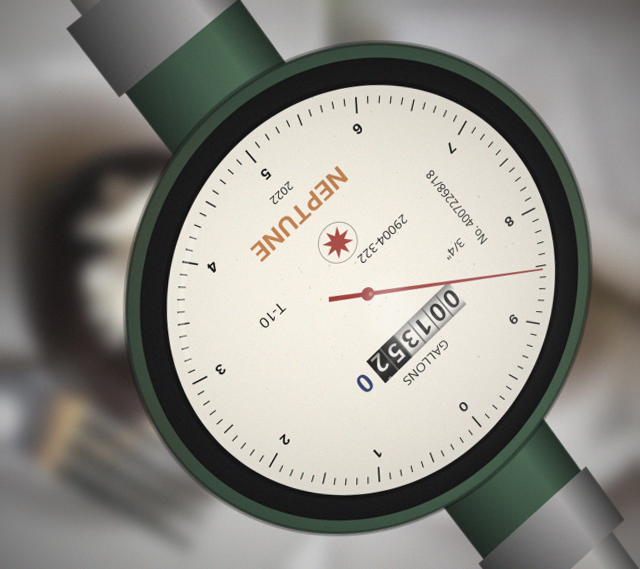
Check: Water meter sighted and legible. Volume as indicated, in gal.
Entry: 13518.5 gal
